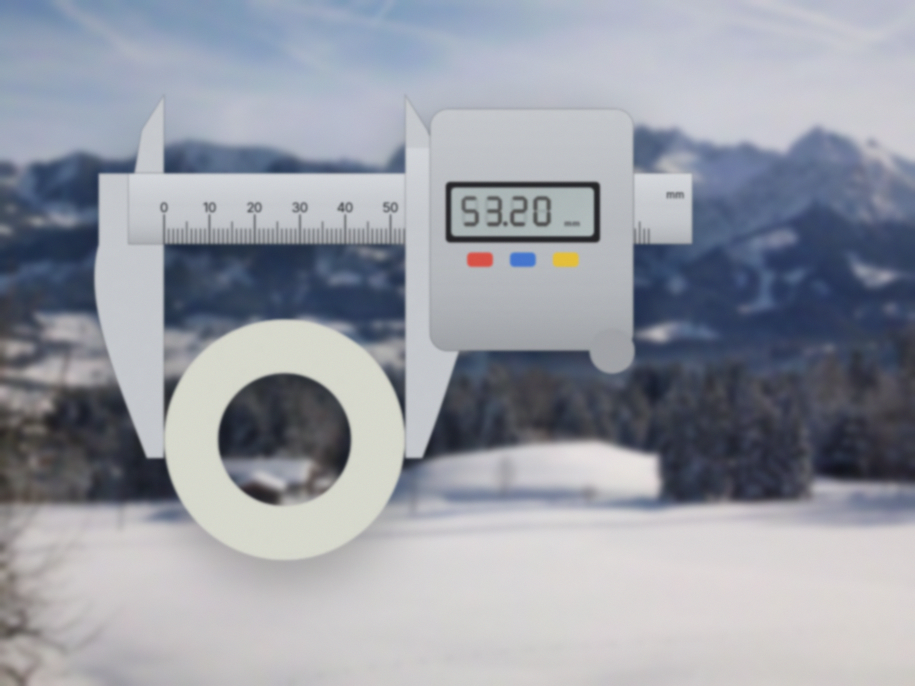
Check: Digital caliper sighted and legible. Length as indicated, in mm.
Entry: 53.20 mm
